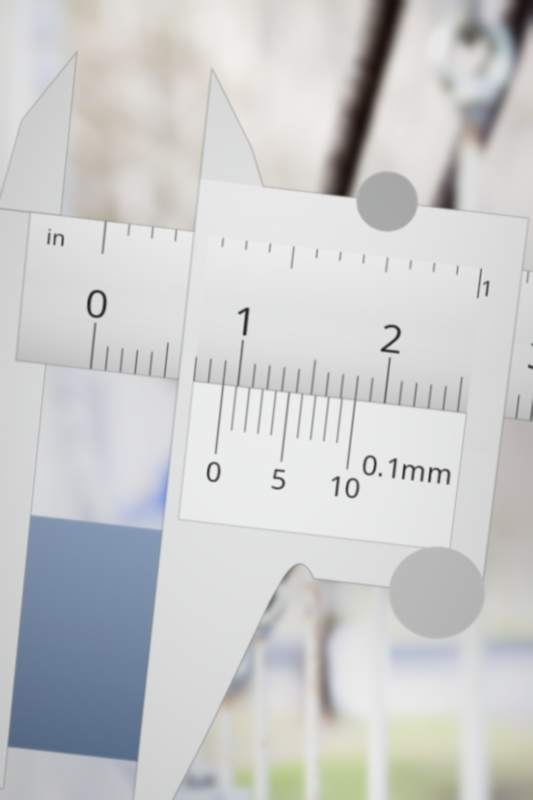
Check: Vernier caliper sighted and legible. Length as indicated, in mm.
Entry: 9.0 mm
